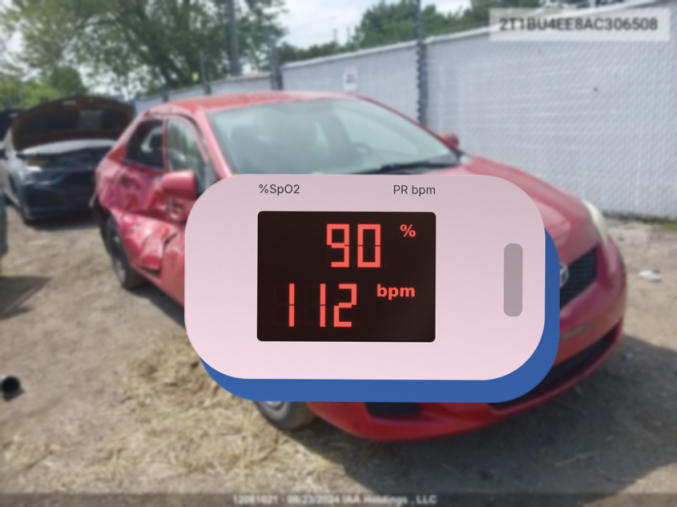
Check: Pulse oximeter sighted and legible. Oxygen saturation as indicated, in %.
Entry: 90 %
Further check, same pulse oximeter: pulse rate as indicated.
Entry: 112 bpm
